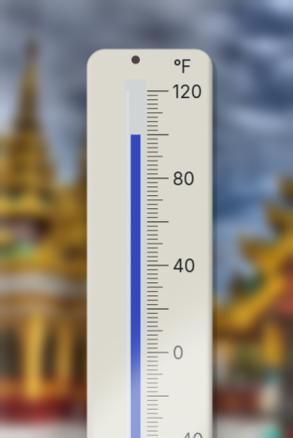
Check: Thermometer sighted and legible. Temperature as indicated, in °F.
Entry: 100 °F
